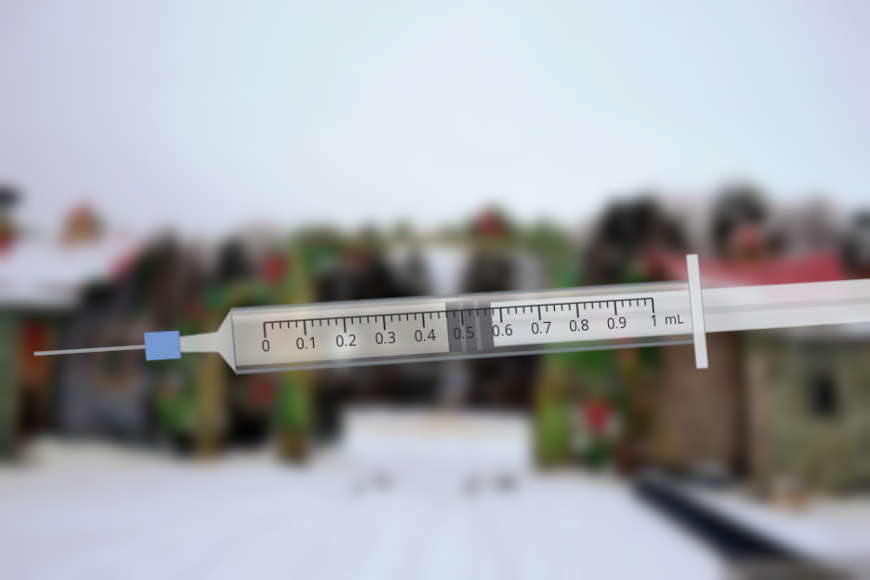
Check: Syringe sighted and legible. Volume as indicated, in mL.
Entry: 0.46 mL
